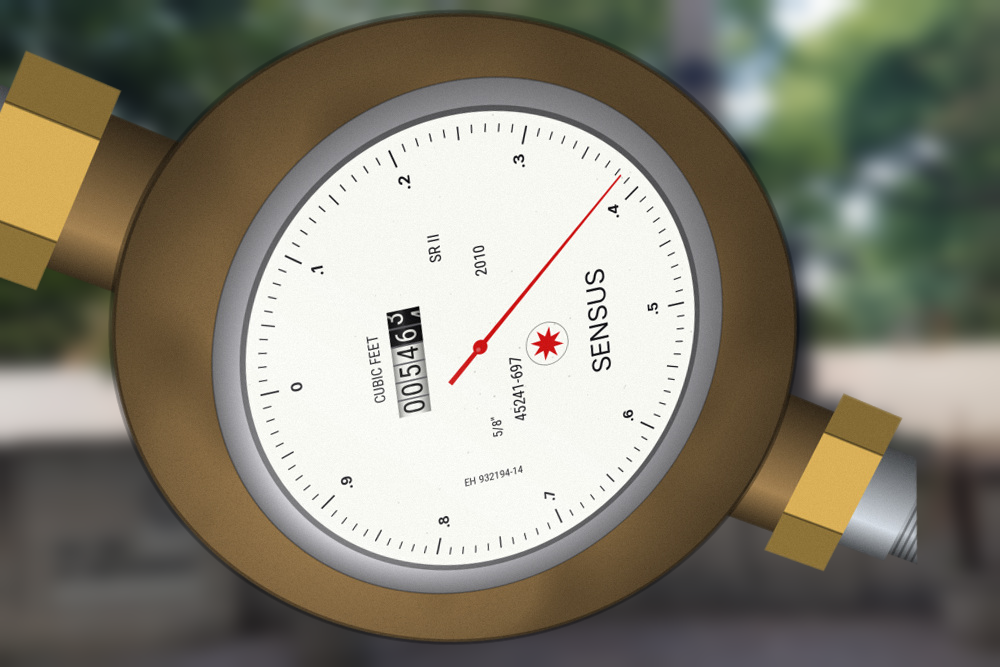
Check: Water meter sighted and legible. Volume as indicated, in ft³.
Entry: 5463.38 ft³
